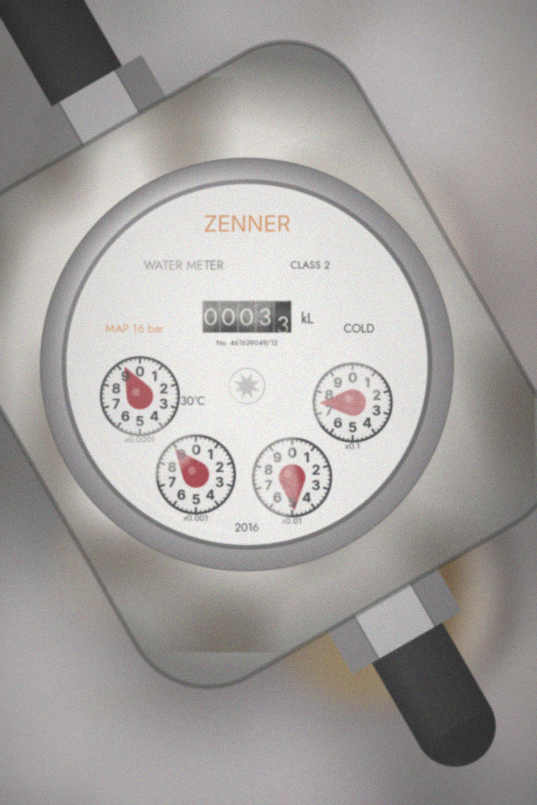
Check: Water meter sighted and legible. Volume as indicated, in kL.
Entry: 32.7489 kL
